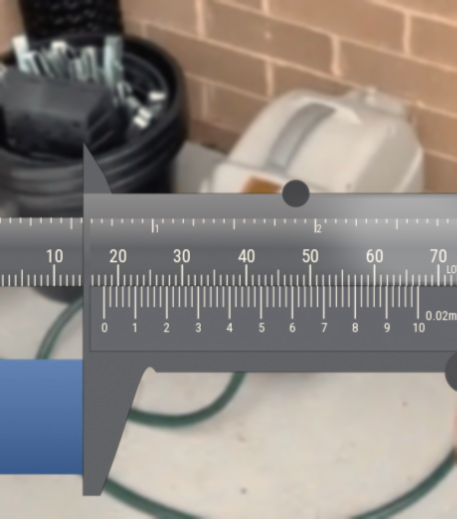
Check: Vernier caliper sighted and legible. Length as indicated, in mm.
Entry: 17.8 mm
